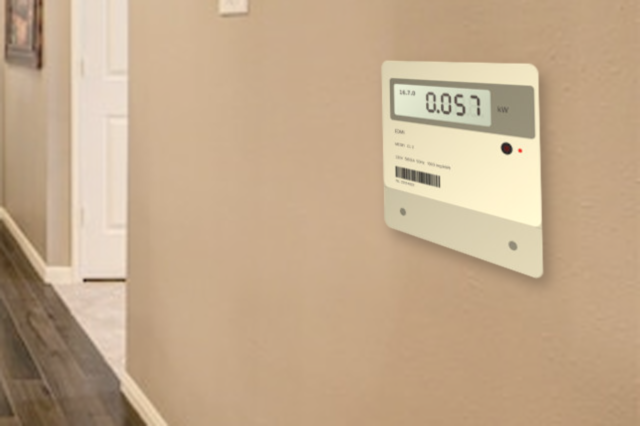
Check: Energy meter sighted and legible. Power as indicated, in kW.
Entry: 0.057 kW
